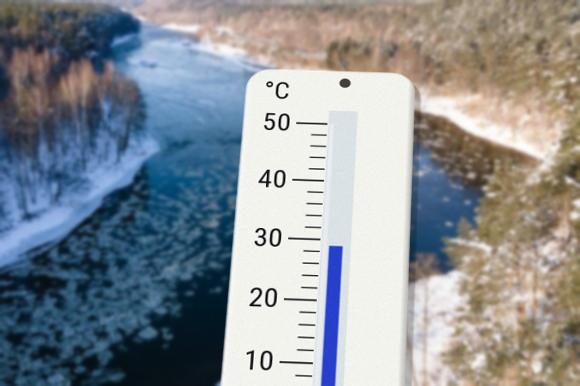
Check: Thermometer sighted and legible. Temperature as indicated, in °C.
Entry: 29 °C
